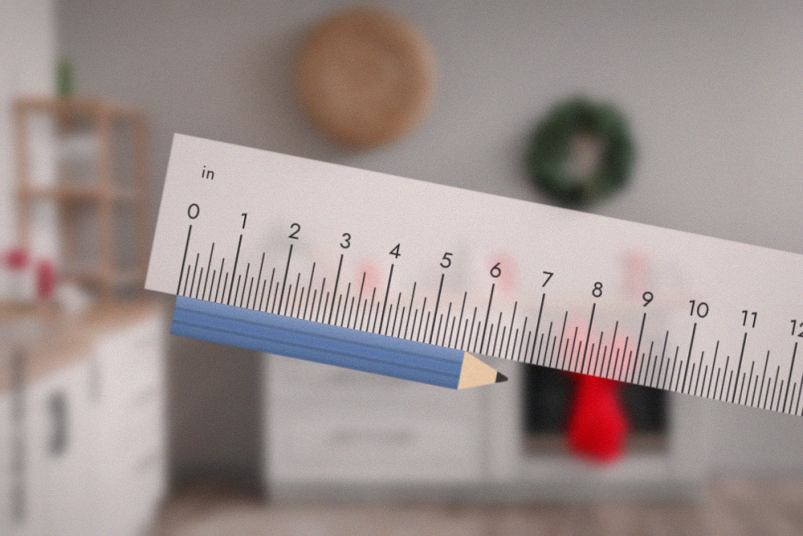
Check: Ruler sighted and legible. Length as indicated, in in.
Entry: 6.625 in
